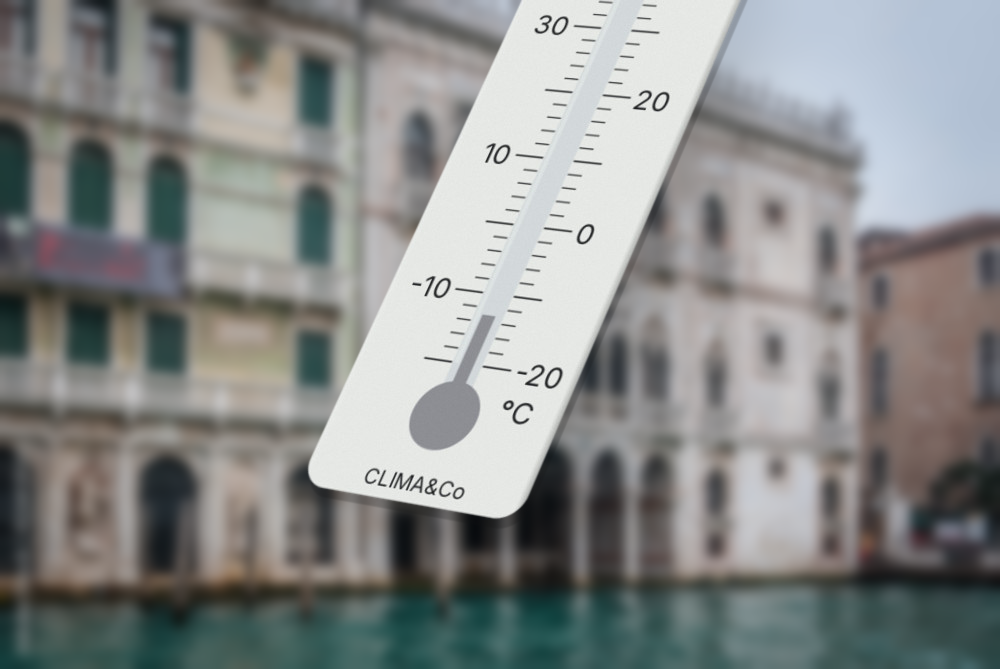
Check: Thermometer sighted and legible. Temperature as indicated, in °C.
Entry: -13 °C
